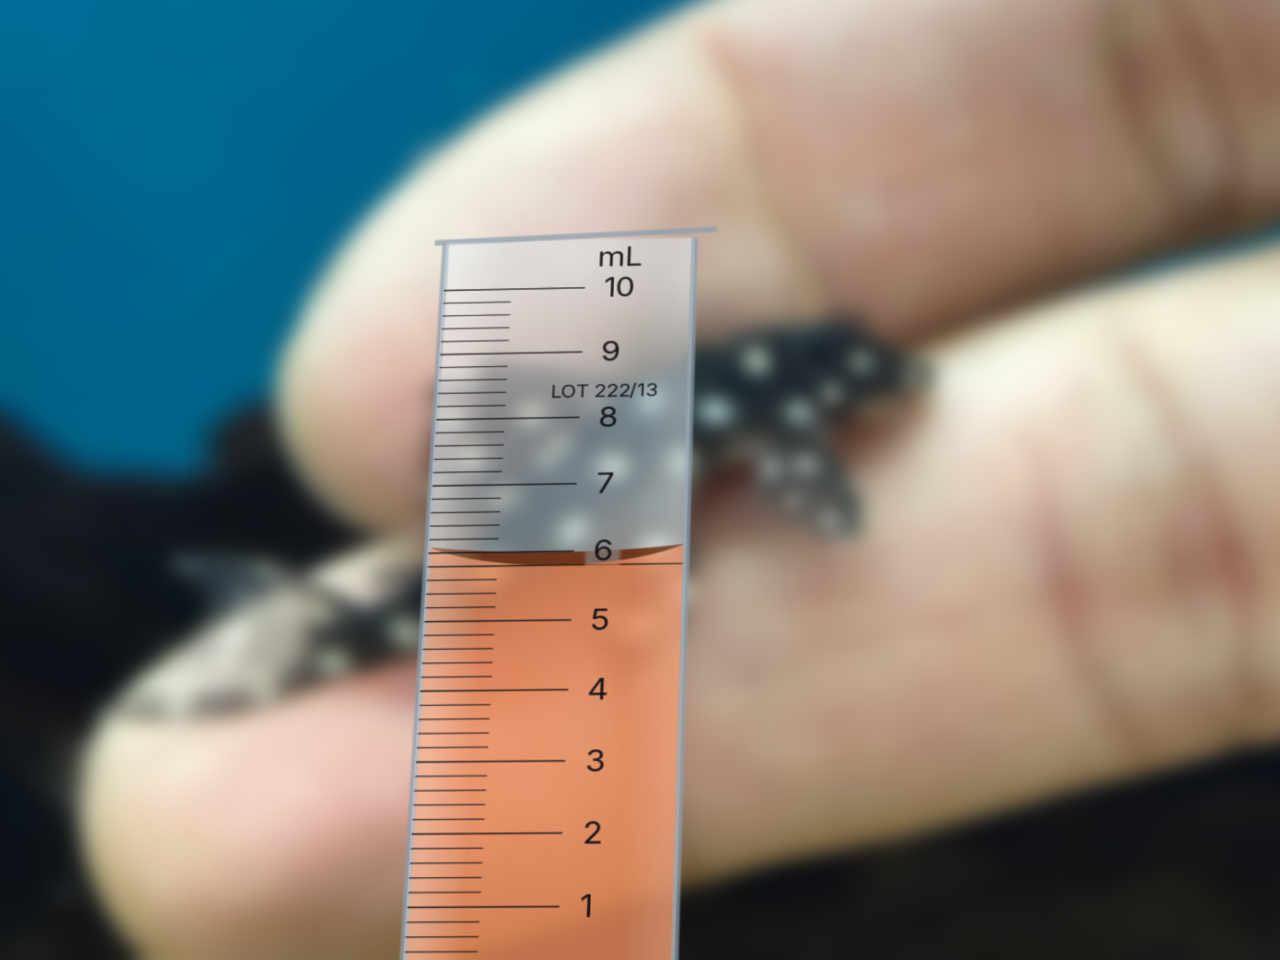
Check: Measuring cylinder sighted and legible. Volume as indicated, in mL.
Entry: 5.8 mL
